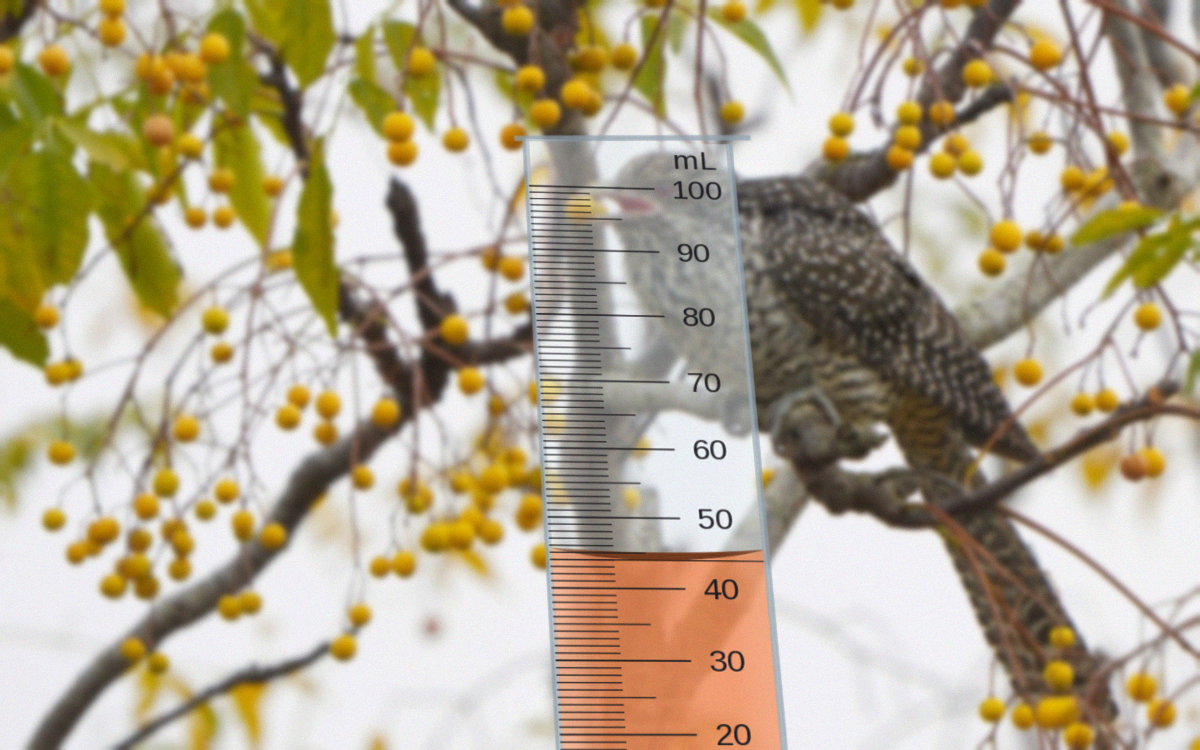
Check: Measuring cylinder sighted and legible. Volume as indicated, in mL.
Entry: 44 mL
